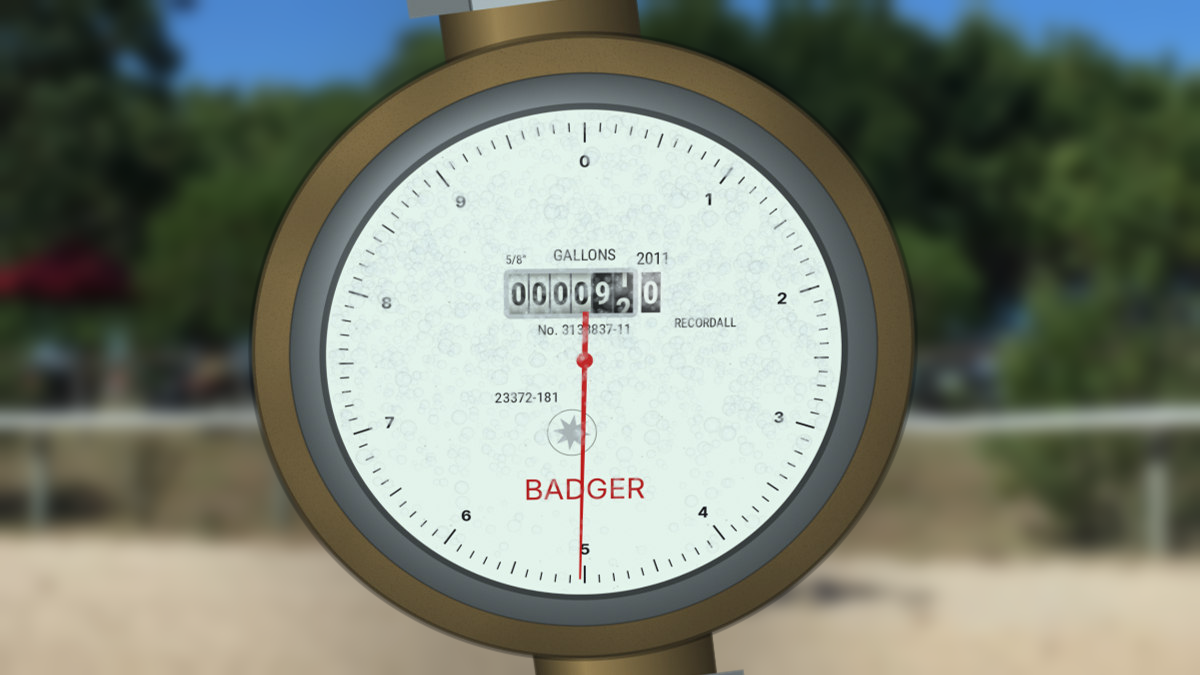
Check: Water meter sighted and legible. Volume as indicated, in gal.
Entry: 915.0 gal
